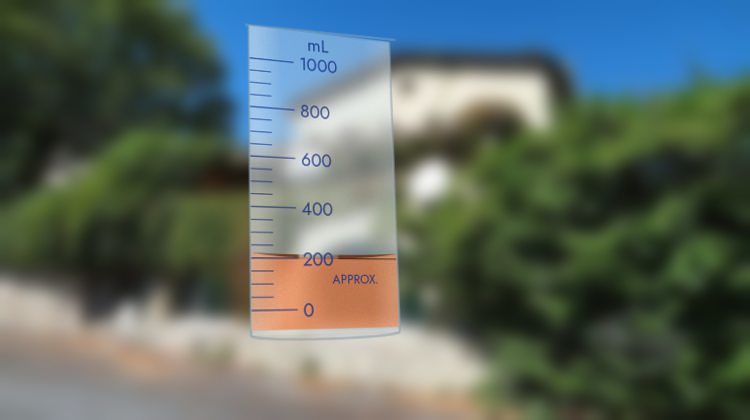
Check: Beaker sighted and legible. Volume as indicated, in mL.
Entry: 200 mL
